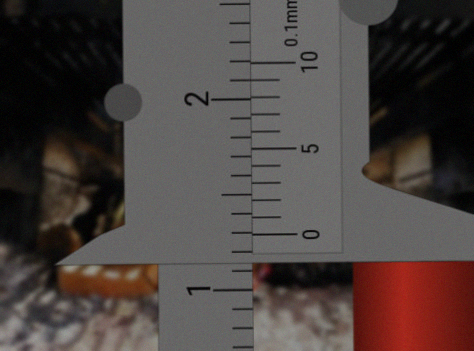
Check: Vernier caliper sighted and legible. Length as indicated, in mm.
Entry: 12.9 mm
